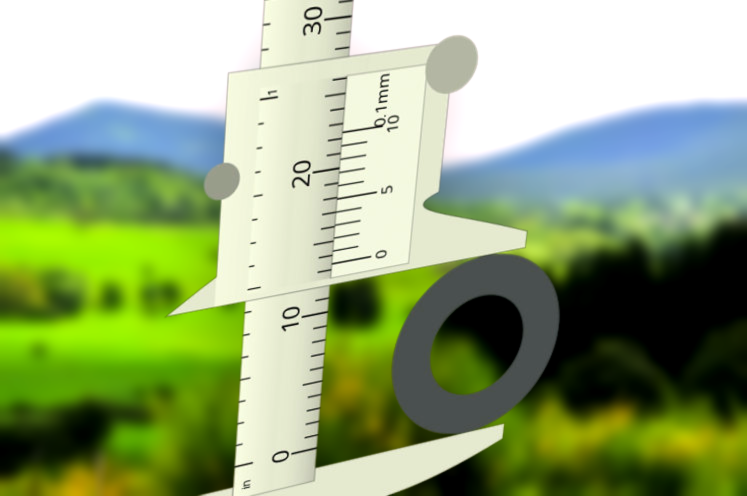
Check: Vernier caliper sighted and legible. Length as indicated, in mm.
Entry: 13.4 mm
